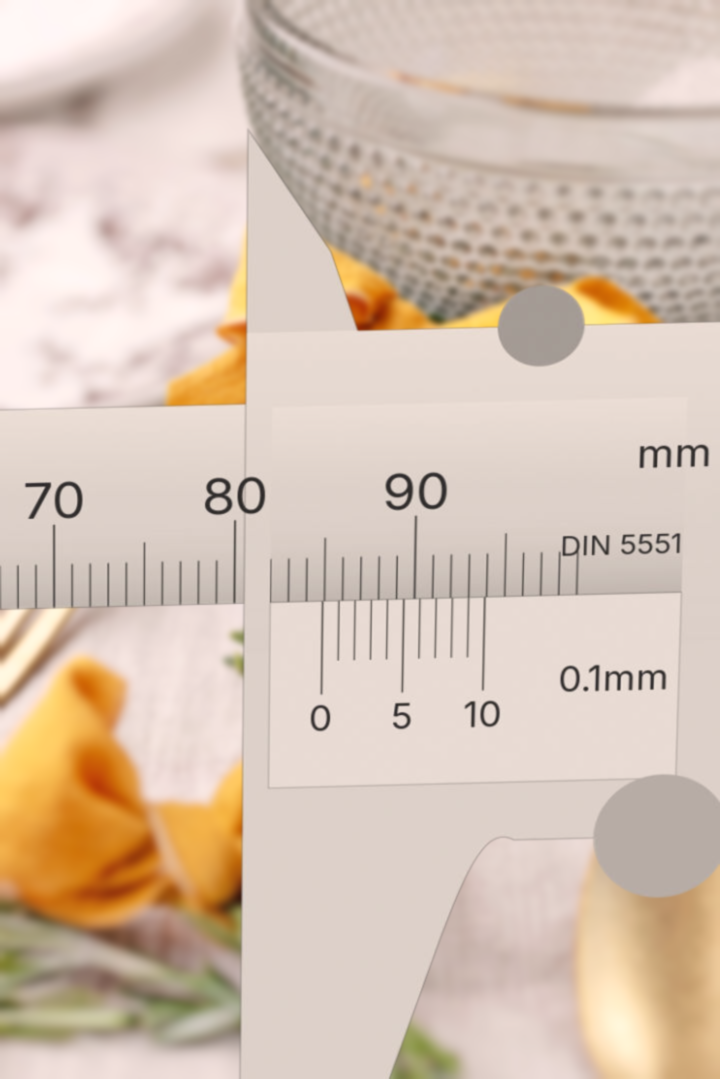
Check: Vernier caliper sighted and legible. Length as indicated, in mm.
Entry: 84.9 mm
